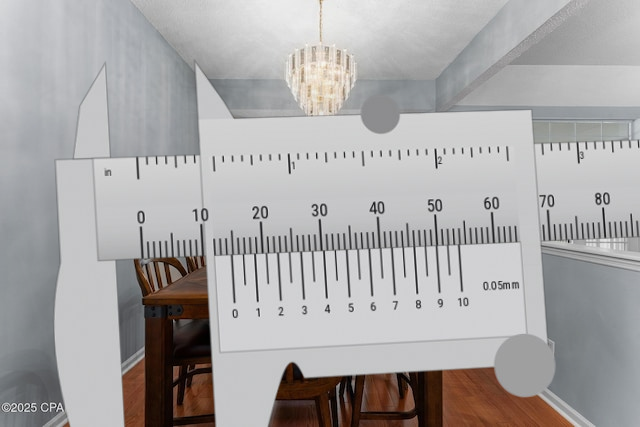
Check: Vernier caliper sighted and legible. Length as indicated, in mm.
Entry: 14.8 mm
